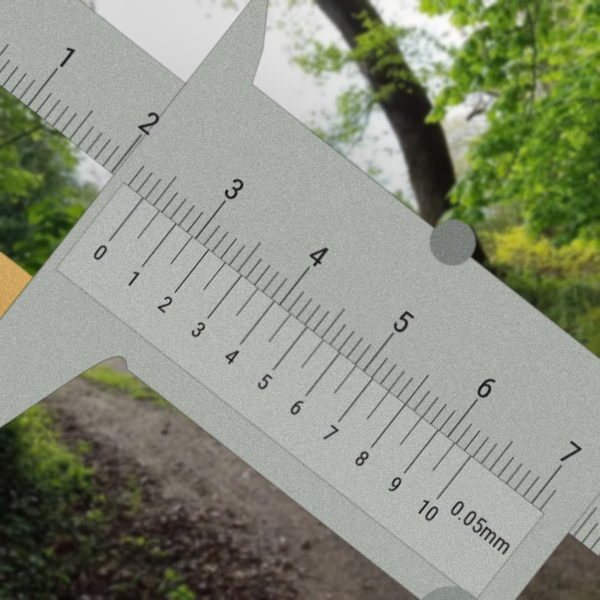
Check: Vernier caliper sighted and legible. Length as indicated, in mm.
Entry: 23.8 mm
